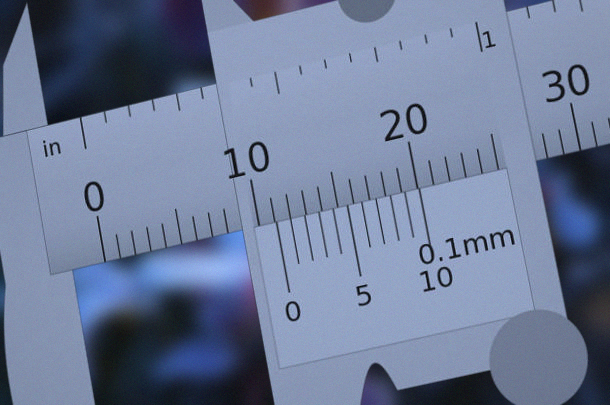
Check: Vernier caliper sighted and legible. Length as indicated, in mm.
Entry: 11.1 mm
